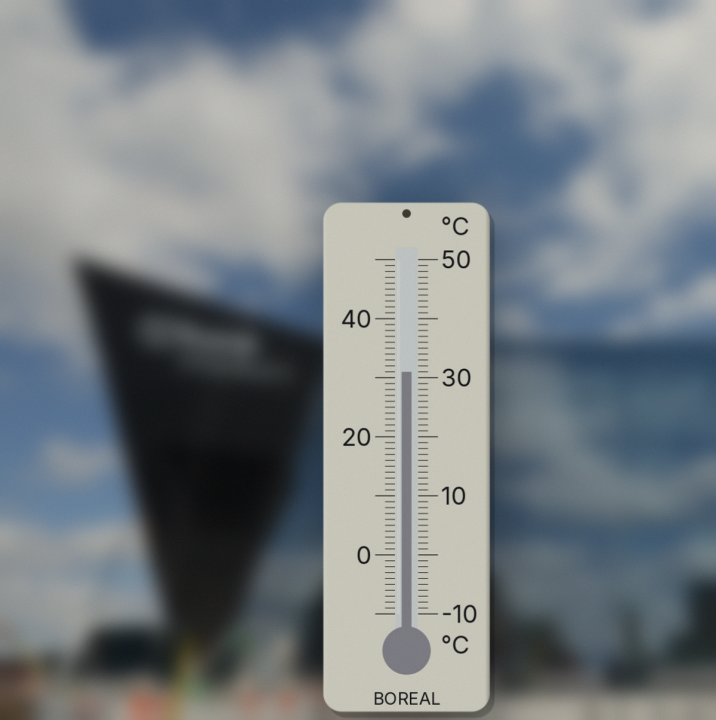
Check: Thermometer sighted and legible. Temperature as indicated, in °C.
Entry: 31 °C
